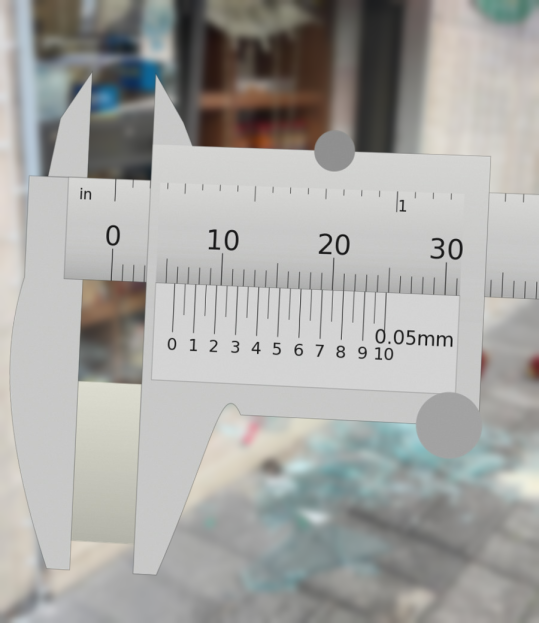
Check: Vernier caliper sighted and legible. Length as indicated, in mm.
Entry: 5.8 mm
